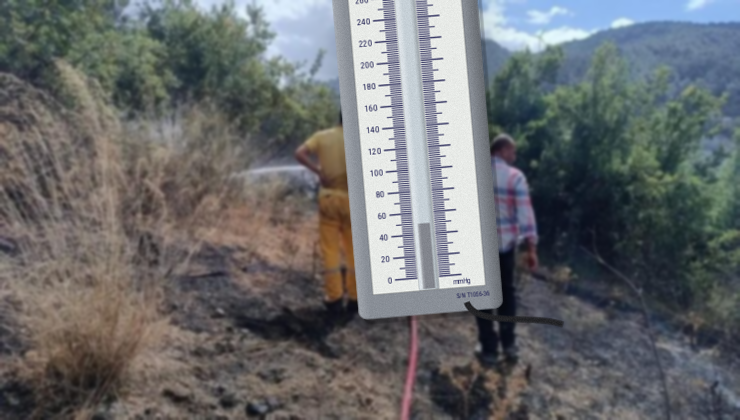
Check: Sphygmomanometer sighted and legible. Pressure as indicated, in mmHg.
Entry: 50 mmHg
